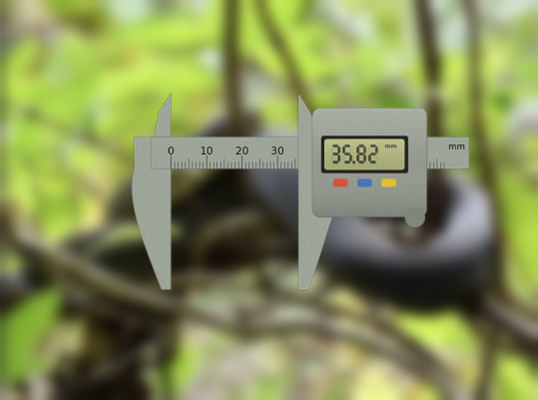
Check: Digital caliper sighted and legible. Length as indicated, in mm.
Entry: 35.82 mm
